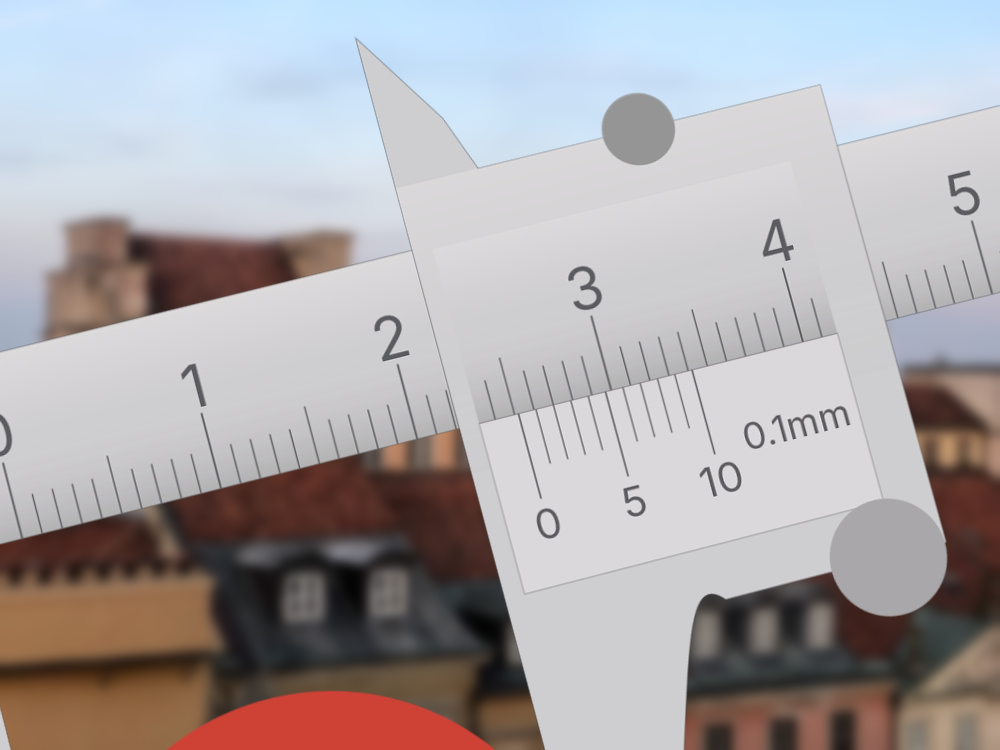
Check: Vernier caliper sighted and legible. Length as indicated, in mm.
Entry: 25.2 mm
